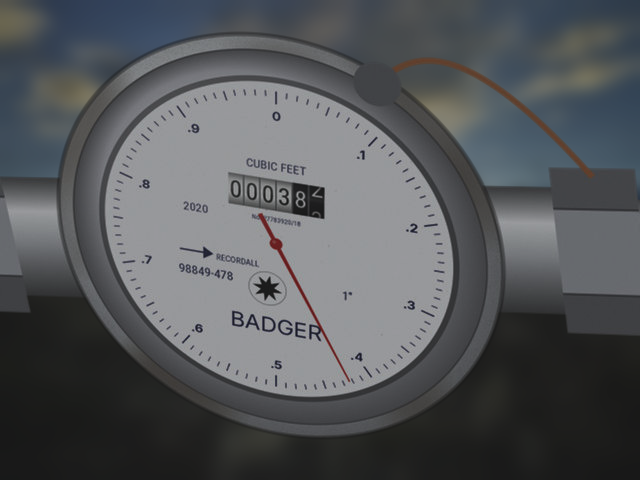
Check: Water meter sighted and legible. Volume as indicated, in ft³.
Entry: 382.42 ft³
